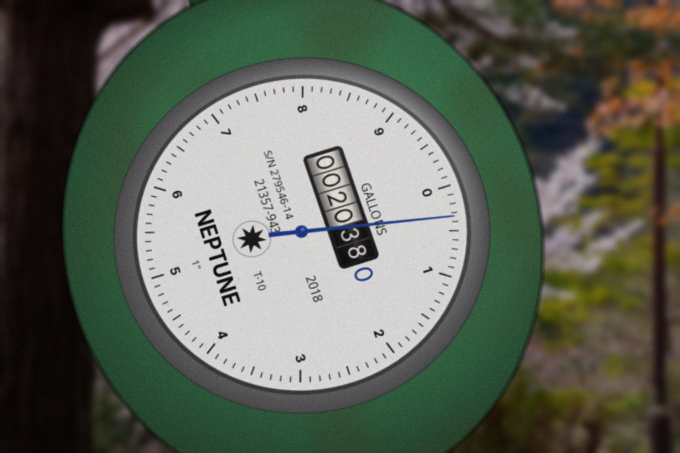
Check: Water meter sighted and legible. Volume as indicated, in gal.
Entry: 20380.3 gal
